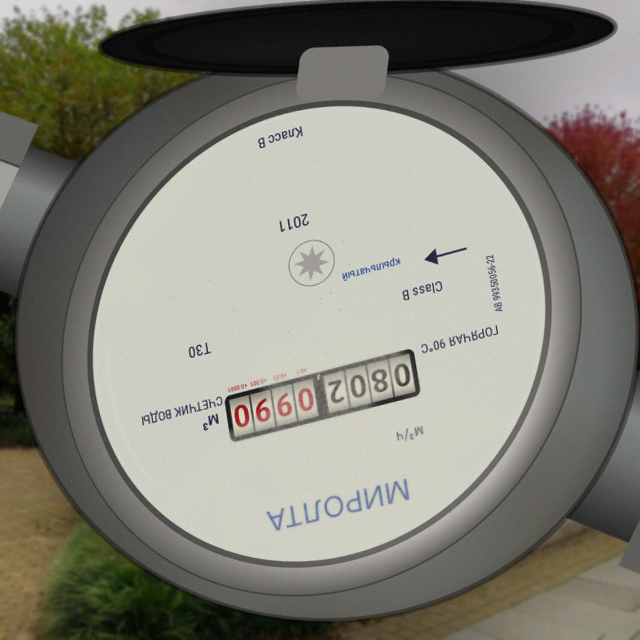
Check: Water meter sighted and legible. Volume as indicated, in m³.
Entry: 802.0990 m³
